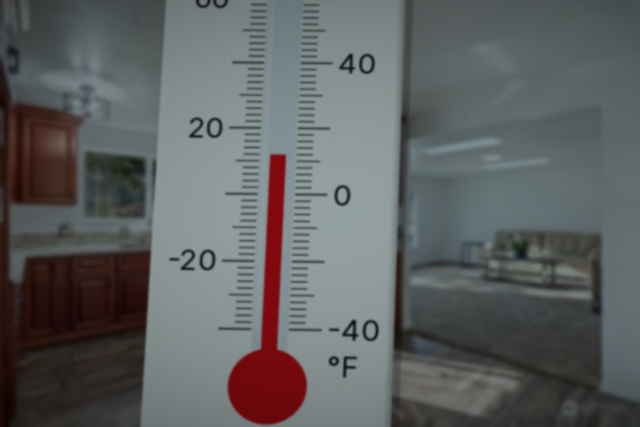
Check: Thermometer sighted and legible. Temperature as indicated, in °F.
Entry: 12 °F
